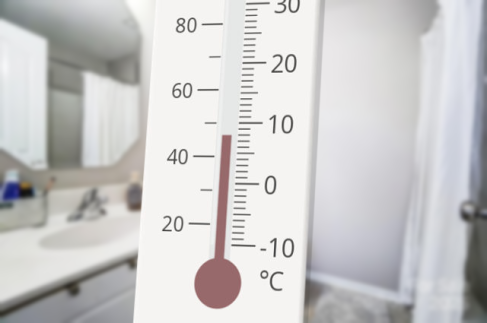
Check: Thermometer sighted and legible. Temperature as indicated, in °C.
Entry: 8 °C
